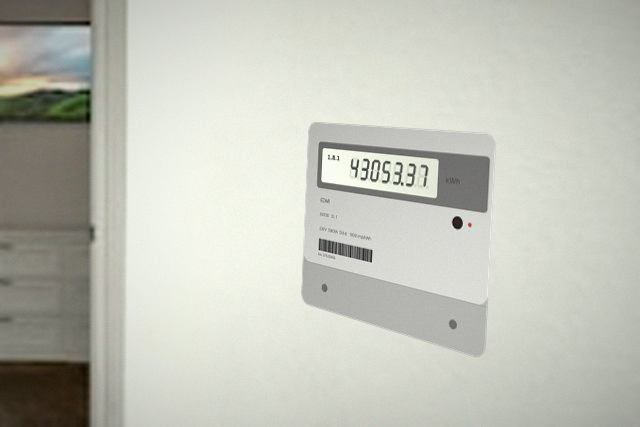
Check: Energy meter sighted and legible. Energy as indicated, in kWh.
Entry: 43053.37 kWh
